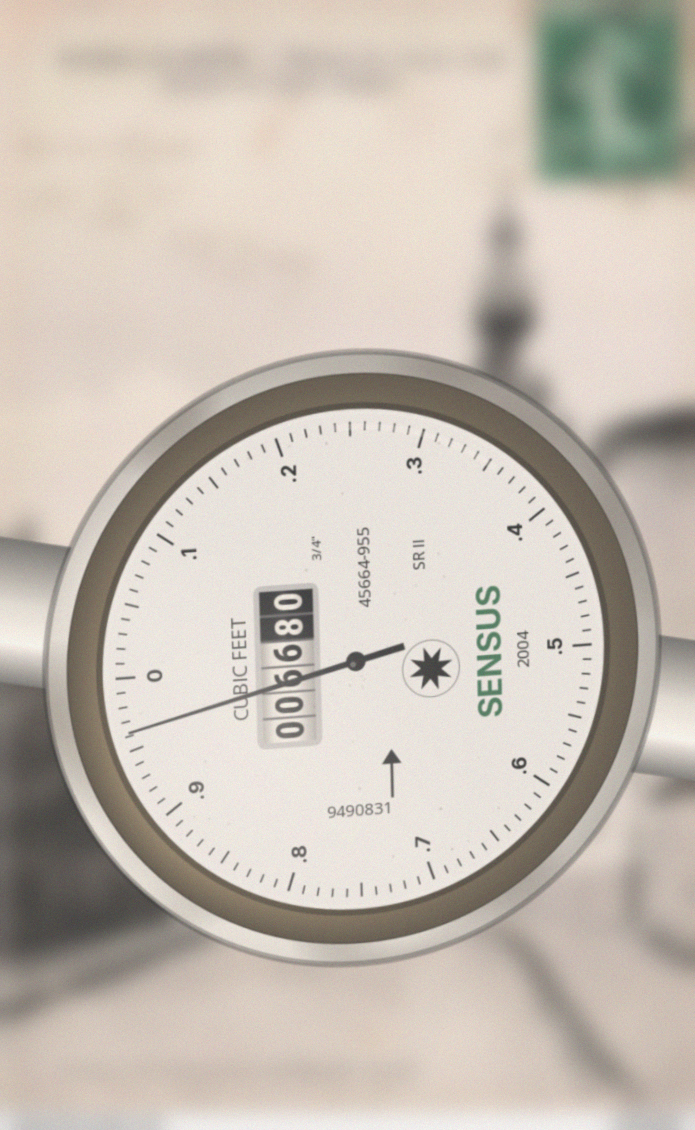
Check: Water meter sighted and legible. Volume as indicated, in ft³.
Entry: 6679.96 ft³
